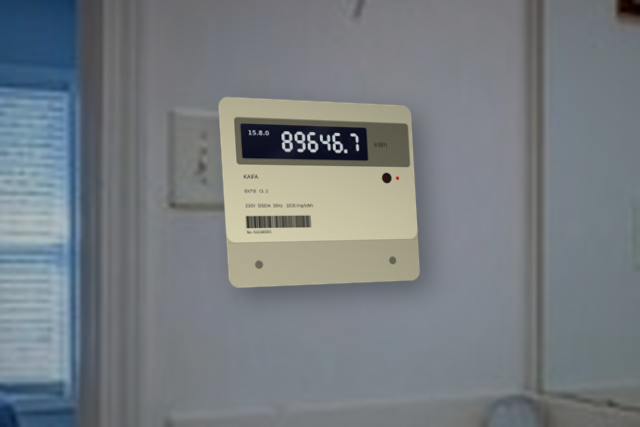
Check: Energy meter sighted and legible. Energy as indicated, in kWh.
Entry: 89646.7 kWh
